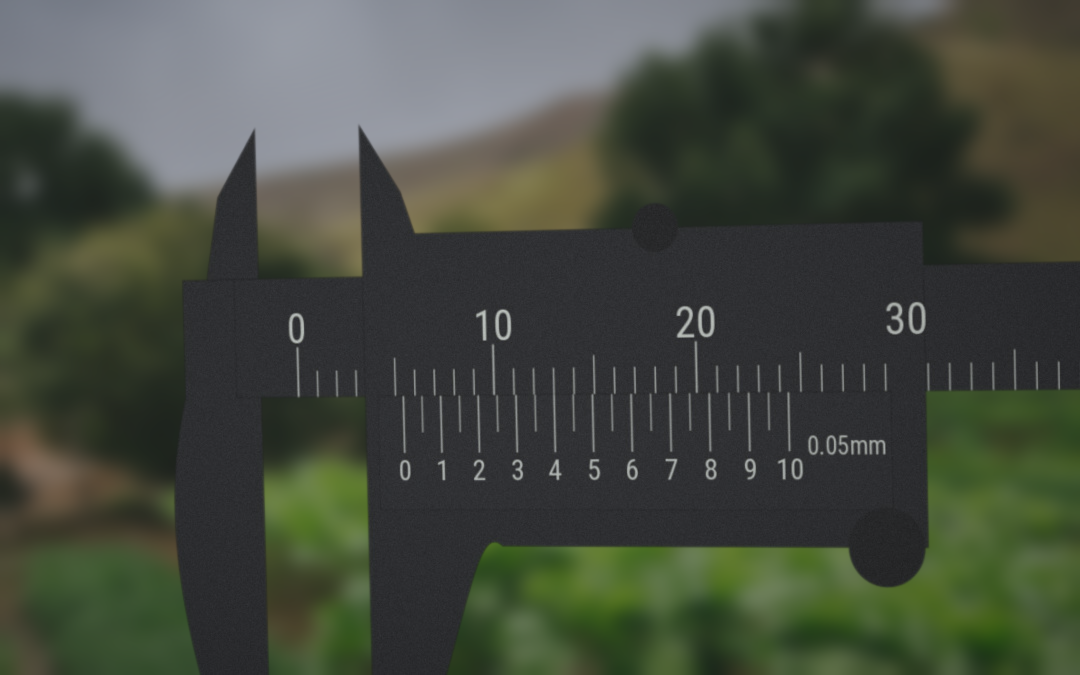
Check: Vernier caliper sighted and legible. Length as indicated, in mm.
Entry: 5.4 mm
